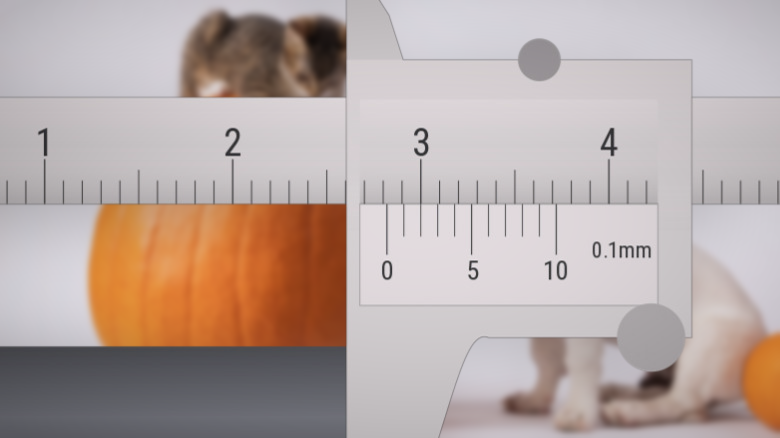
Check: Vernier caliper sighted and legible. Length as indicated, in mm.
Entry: 28.2 mm
